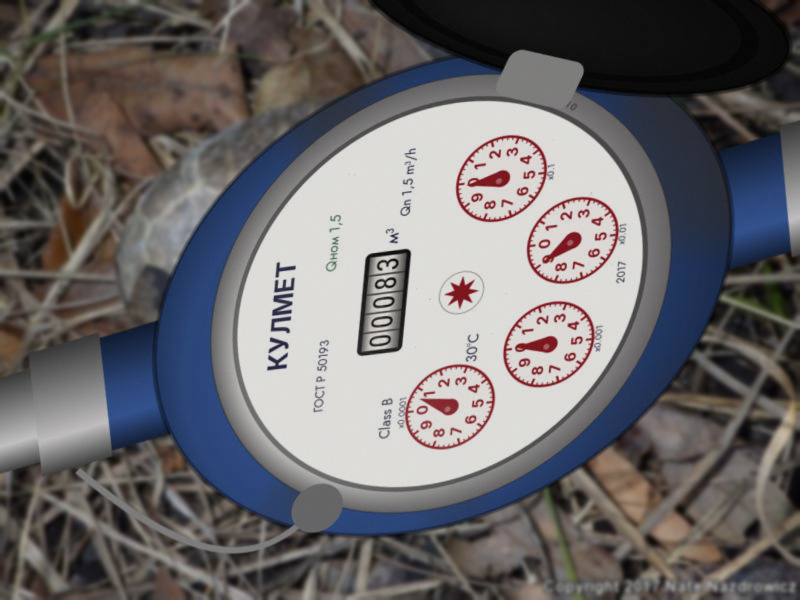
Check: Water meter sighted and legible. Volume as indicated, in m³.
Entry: 82.9900 m³
